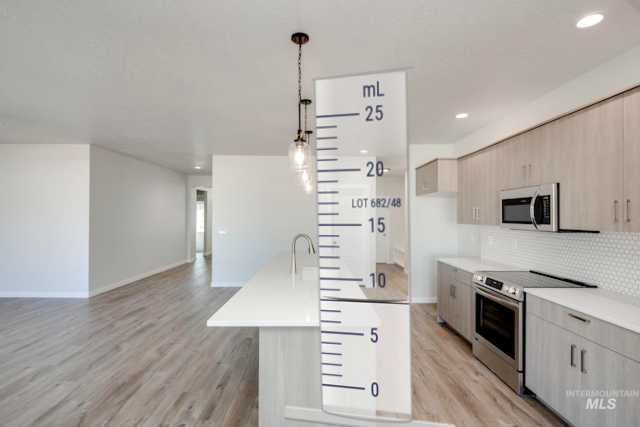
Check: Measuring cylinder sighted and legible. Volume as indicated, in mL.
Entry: 8 mL
